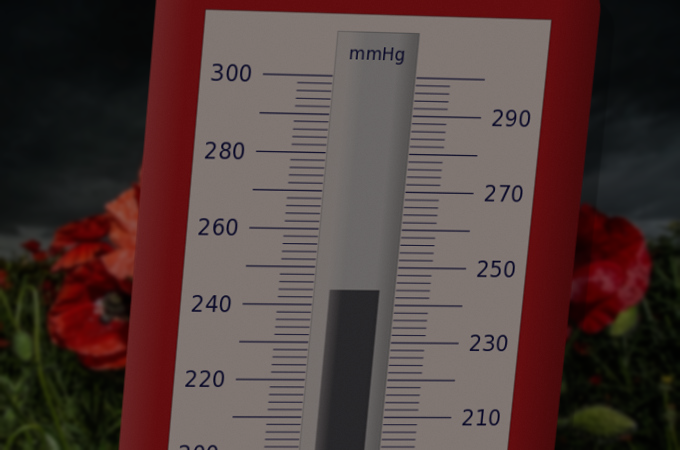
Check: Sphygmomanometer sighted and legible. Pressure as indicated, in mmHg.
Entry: 244 mmHg
